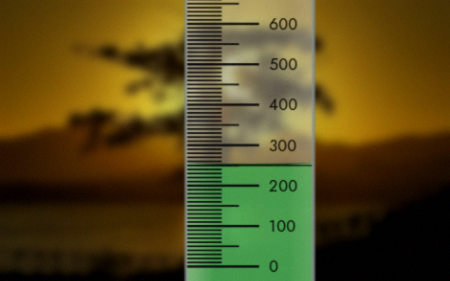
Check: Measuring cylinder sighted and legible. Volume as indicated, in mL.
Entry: 250 mL
